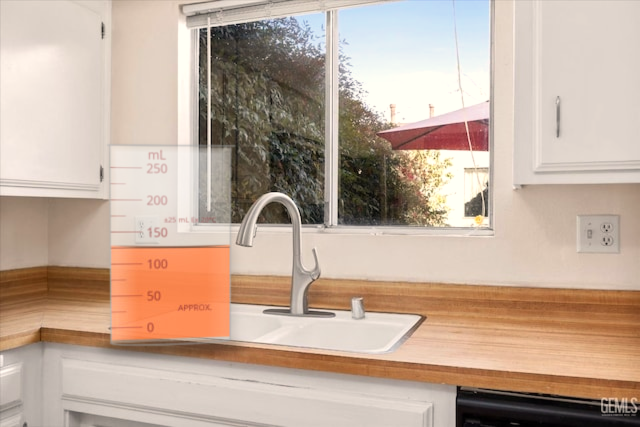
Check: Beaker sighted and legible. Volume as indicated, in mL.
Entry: 125 mL
